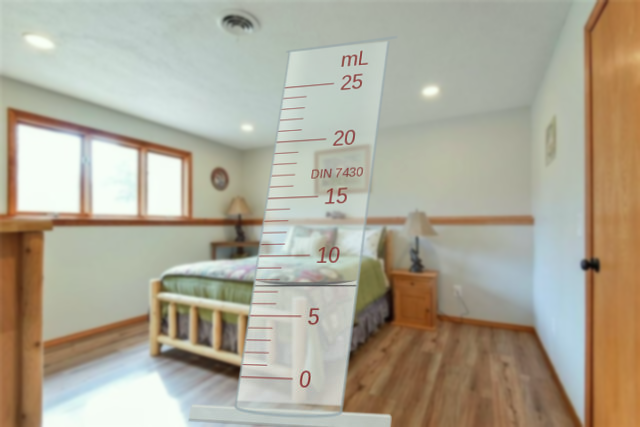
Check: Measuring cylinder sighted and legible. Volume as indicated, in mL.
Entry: 7.5 mL
